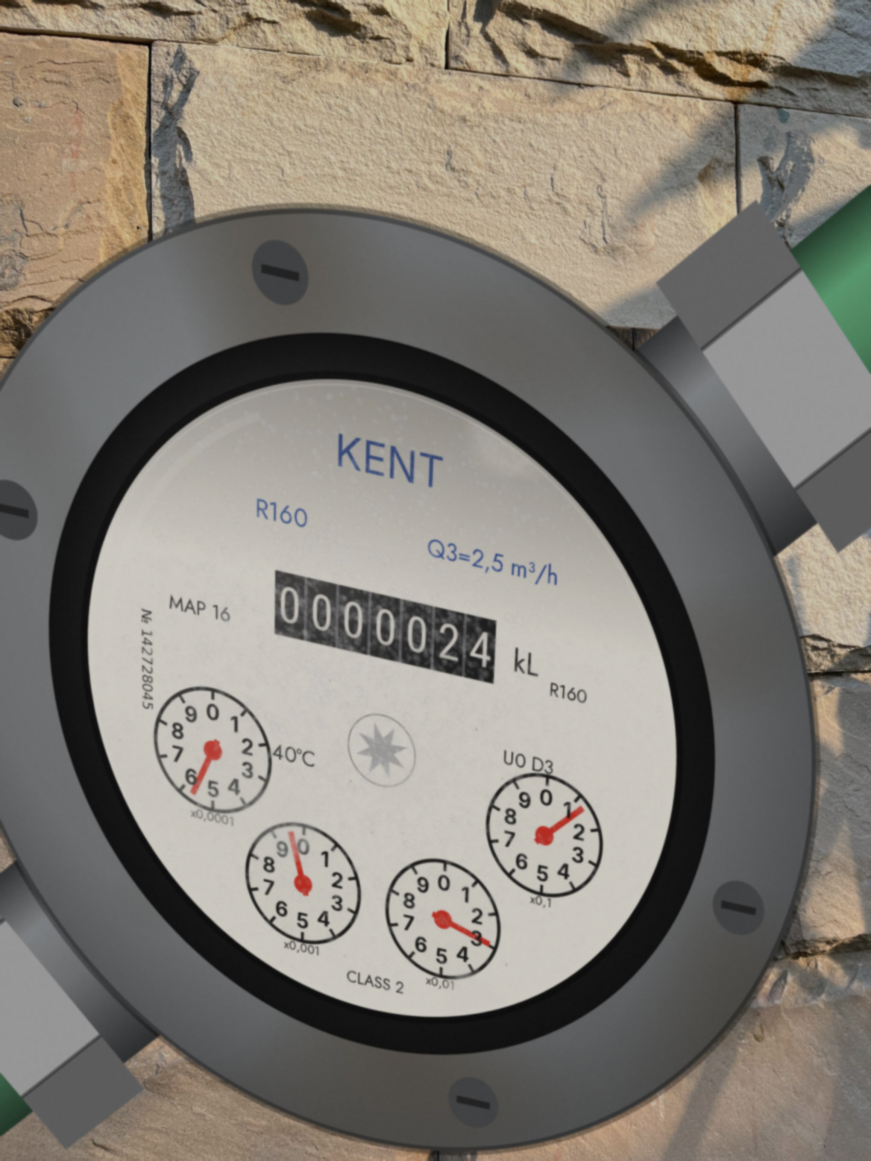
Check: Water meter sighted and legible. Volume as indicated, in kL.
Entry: 24.1295 kL
